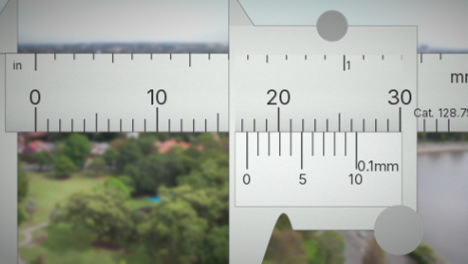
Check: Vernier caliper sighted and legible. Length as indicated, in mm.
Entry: 17.4 mm
